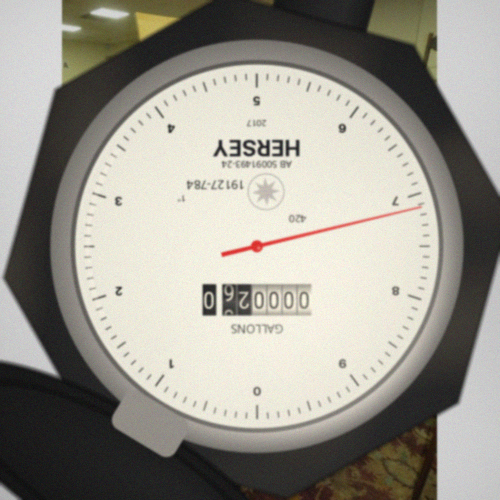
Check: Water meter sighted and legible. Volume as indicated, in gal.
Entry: 257.1 gal
